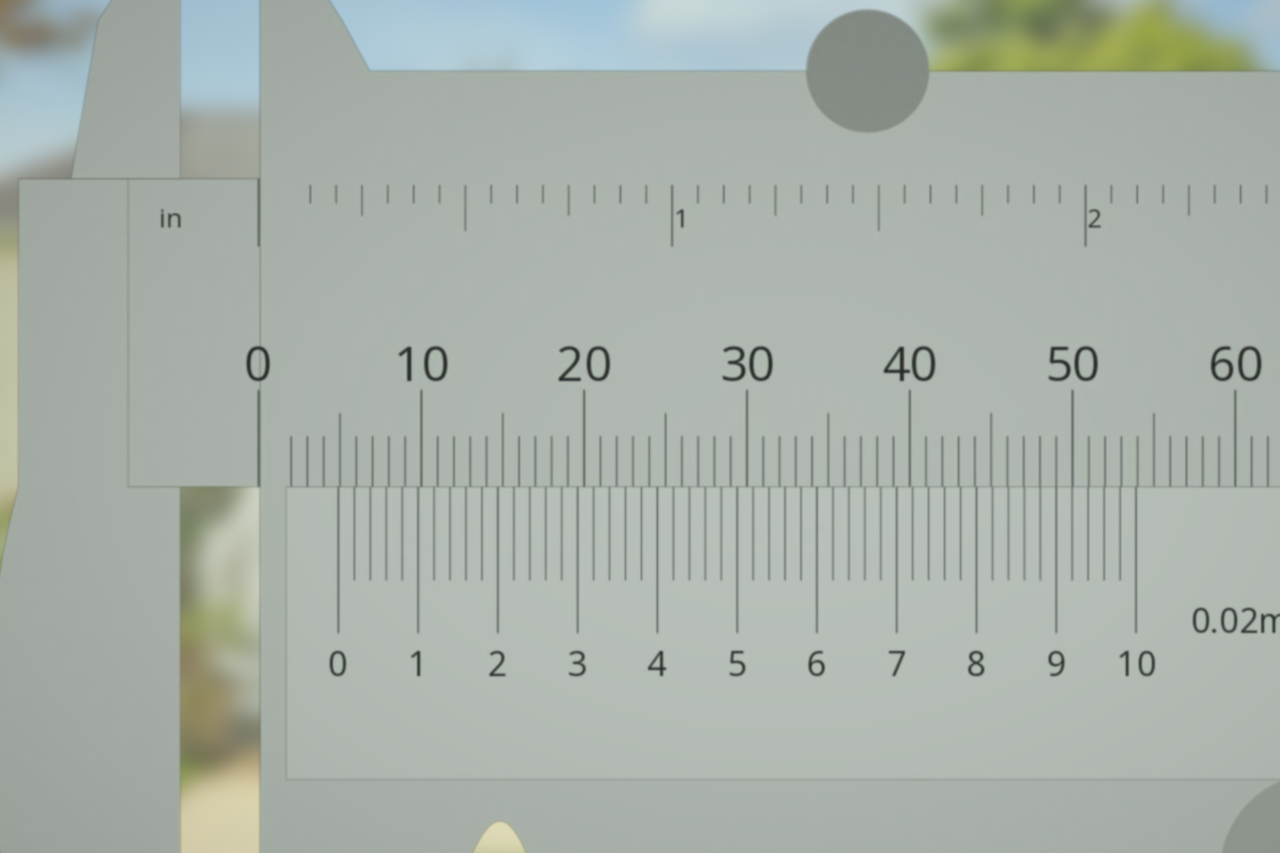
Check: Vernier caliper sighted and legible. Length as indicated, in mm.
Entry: 4.9 mm
